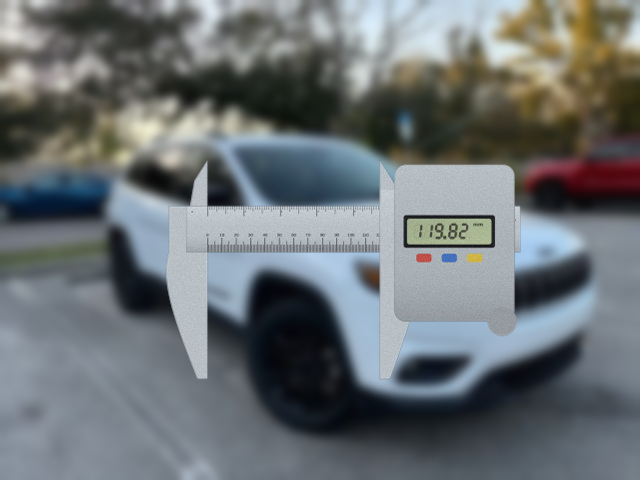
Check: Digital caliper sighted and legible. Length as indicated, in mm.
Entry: 119.82 mm
